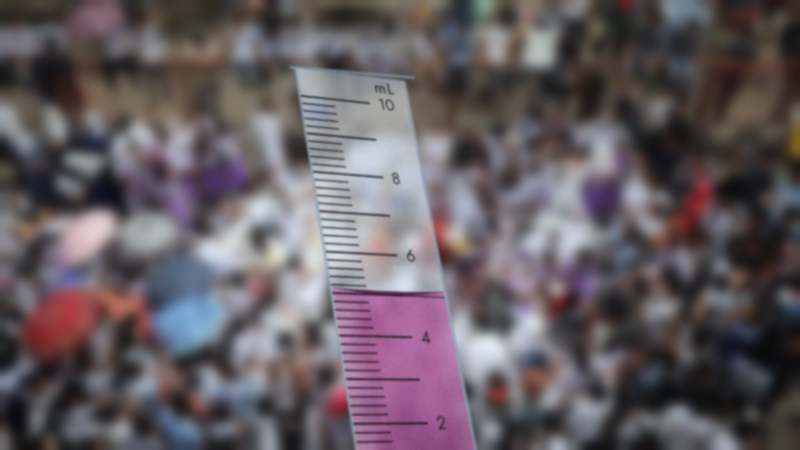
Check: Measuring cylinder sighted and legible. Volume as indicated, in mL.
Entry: 5 mL
